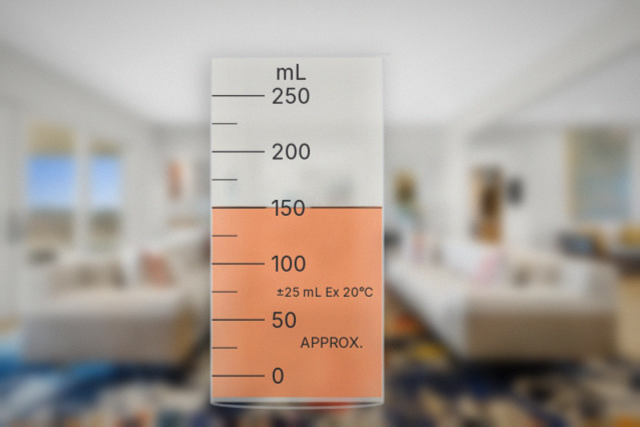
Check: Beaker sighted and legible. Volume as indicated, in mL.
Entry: 150 mL
